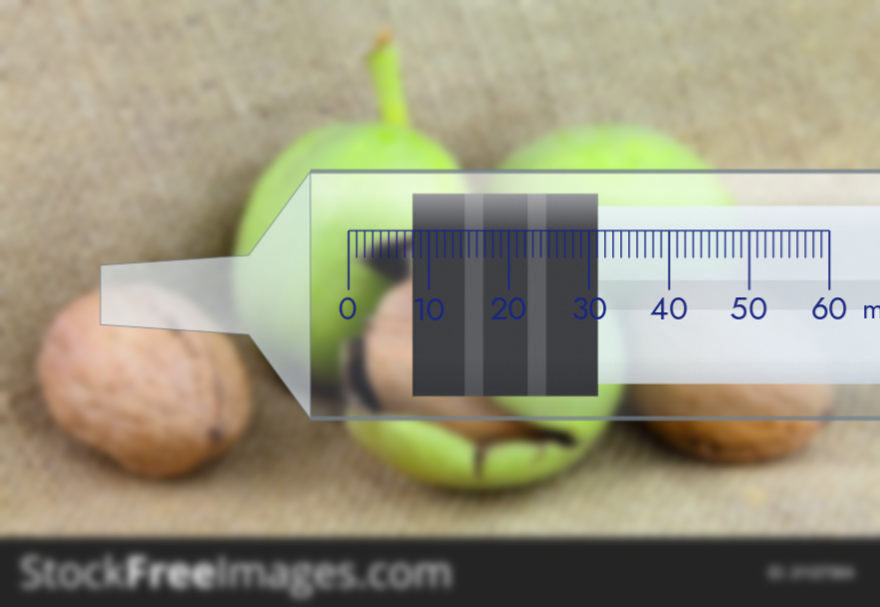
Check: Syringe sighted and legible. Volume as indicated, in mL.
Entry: 8 mL
